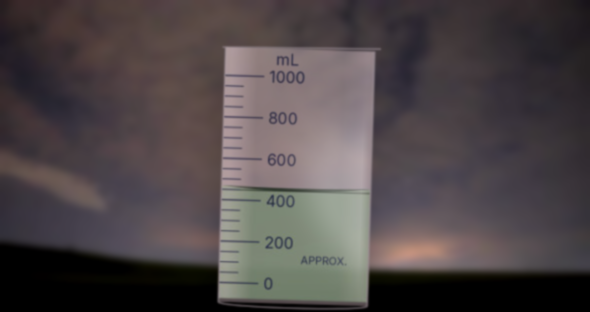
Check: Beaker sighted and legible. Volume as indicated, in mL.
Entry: 450 mL
